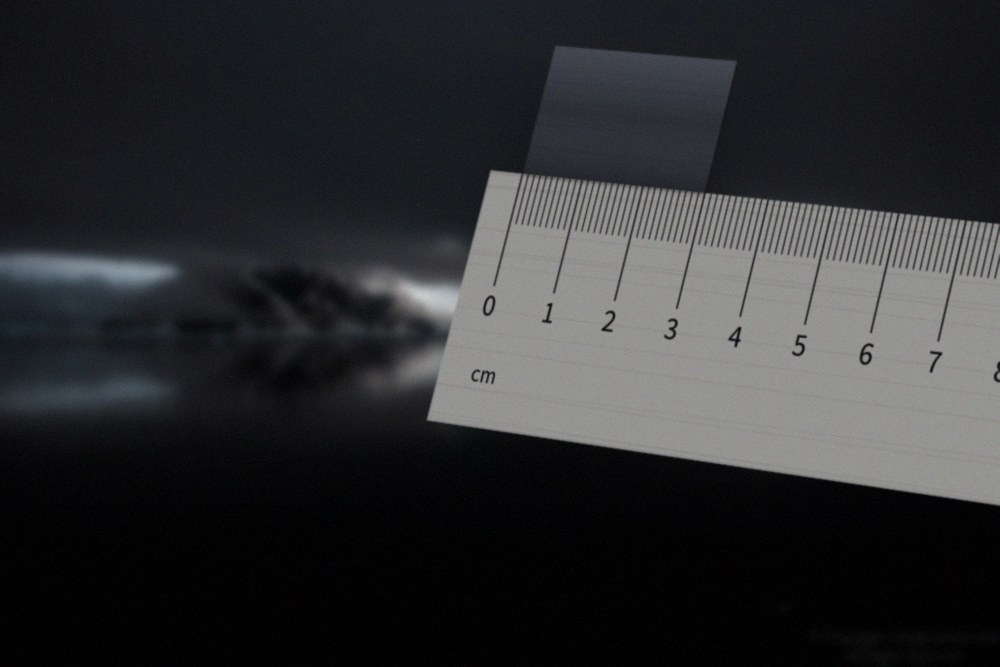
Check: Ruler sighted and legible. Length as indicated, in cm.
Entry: 3 cm
